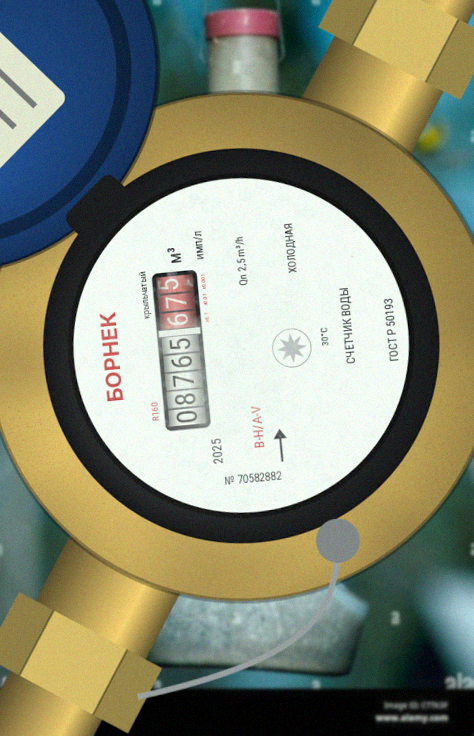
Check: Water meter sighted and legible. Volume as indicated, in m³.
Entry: 8765.675 m³
